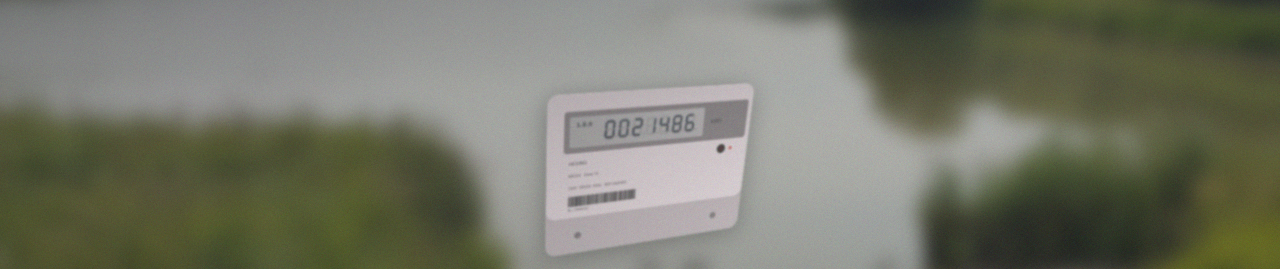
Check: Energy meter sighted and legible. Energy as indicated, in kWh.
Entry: 21486 kWh
